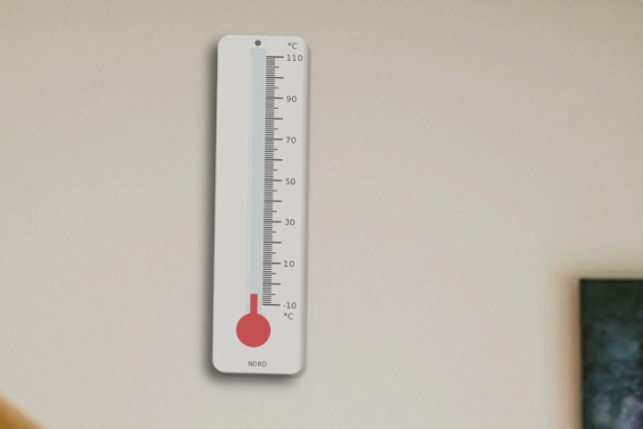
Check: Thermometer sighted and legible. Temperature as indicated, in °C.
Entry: -5 °C
